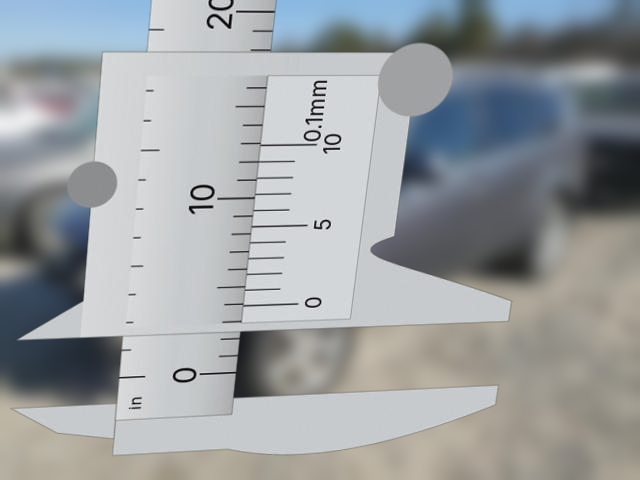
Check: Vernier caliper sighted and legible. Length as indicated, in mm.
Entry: 3.9 mm
